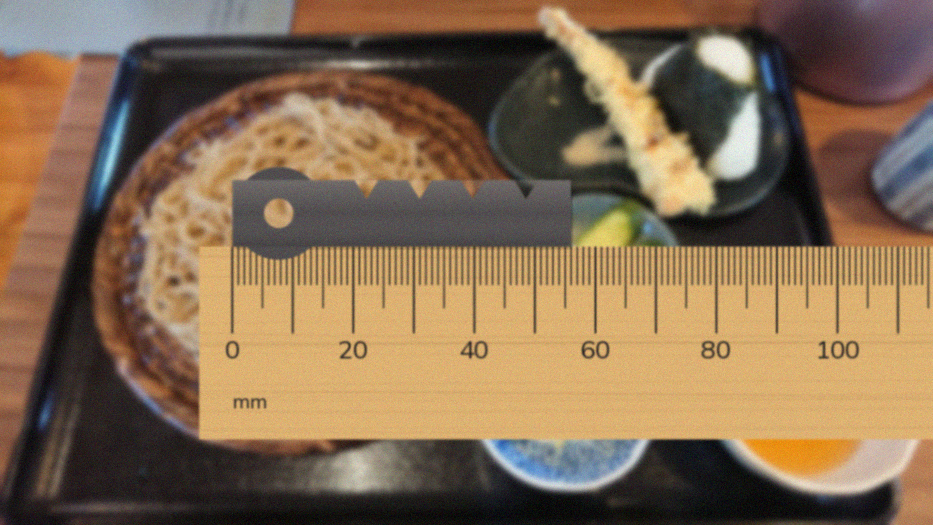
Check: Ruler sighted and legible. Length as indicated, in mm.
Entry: 56 mm
